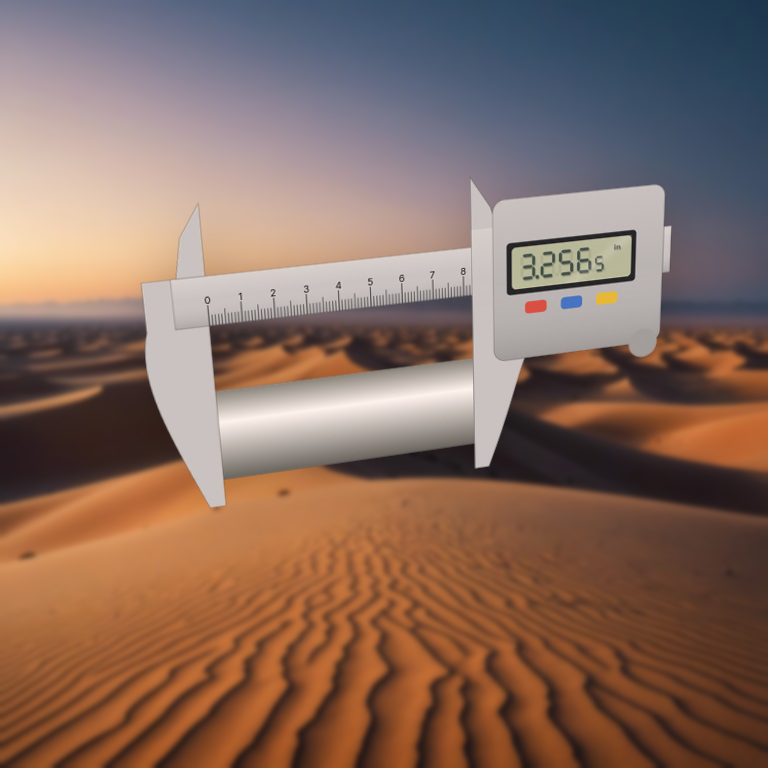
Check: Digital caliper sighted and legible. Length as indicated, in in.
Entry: 3.2565 in
